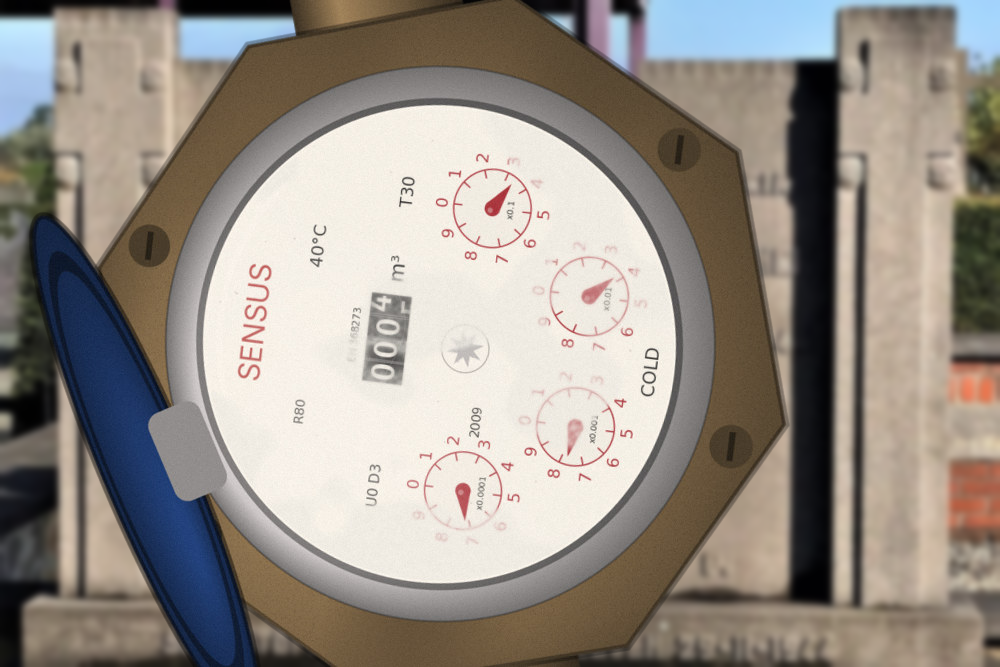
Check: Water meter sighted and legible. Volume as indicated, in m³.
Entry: 4.3377 m³
